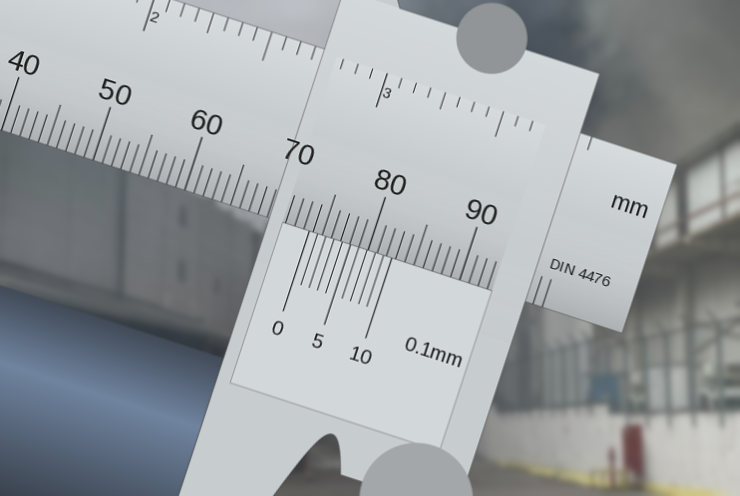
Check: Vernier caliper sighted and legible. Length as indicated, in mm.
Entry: 73.6 mm
